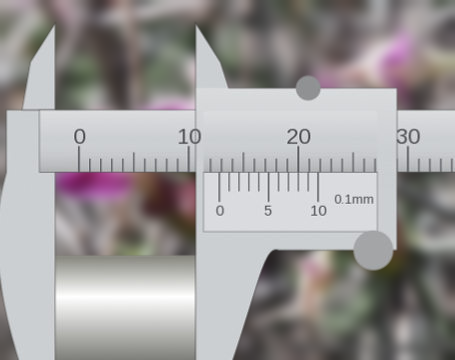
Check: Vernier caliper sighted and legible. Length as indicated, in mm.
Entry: 12.8 mm
